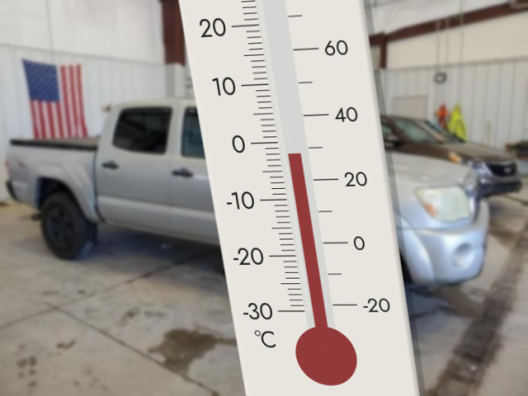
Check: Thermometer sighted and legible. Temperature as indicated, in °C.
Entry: -2 °C
